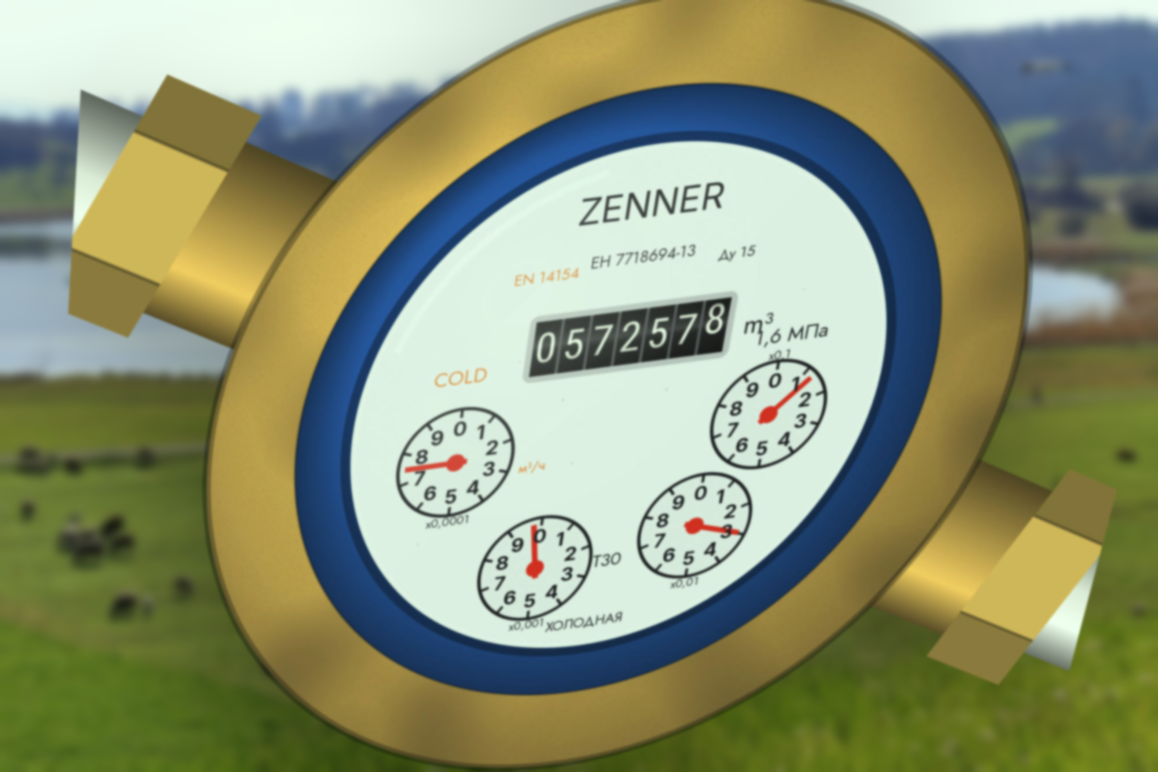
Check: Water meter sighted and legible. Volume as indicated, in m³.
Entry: 572578.1297 m³
